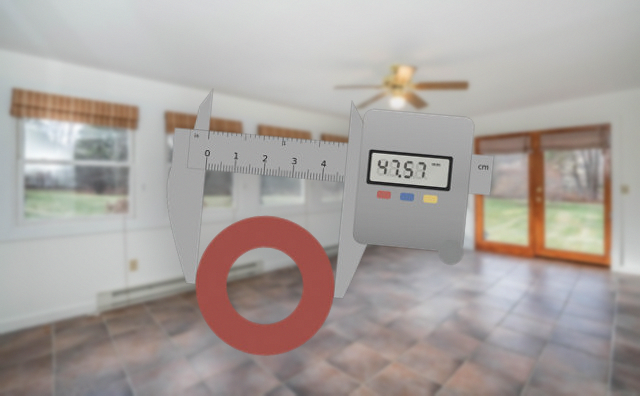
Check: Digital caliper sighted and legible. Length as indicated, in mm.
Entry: 47.57 mm
